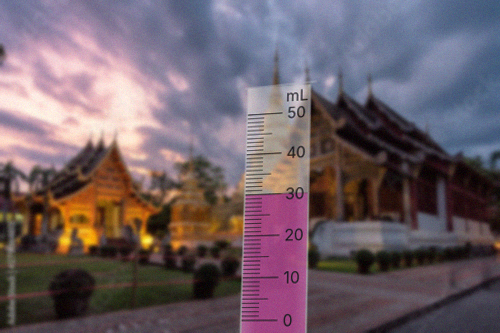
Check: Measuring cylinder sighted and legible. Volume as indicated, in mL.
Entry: 30 mL
